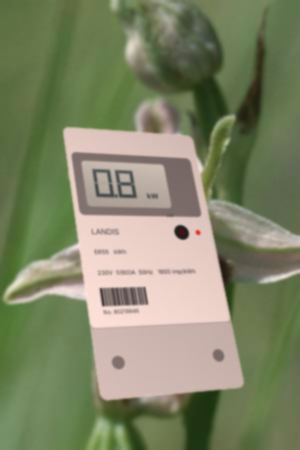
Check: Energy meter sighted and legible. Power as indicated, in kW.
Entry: 0.8 kW
